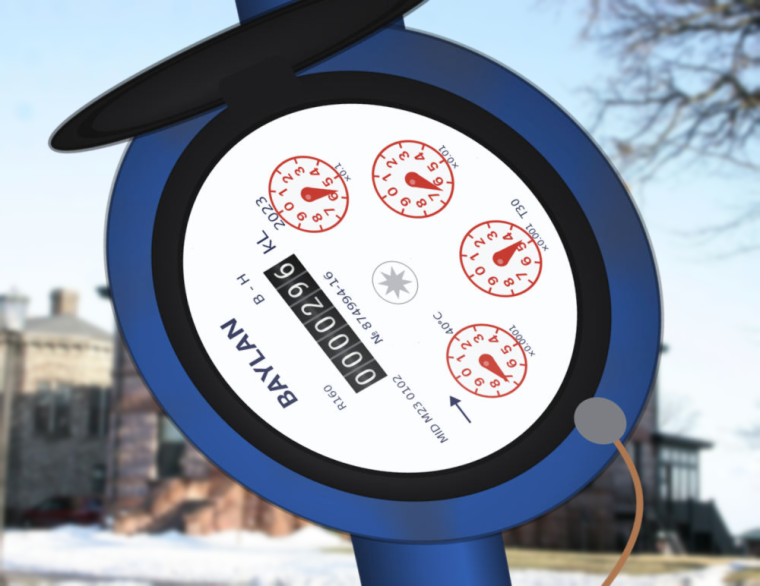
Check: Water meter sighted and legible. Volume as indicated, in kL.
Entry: 296.5647 kL
